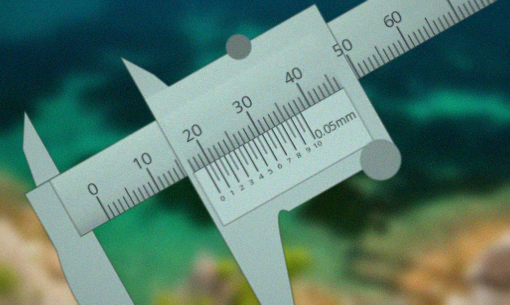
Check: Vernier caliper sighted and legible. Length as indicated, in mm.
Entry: 19.0 mm
